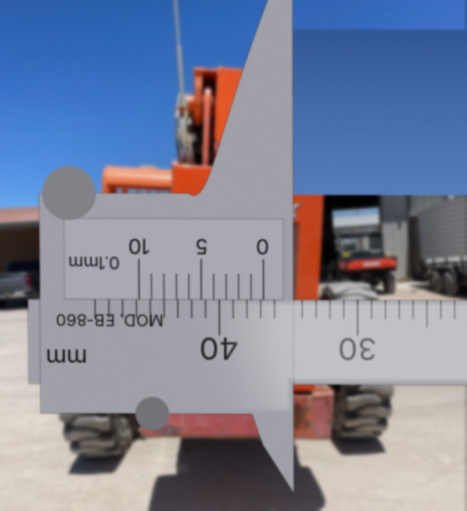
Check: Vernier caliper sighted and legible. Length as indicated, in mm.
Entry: 36.8 mm
